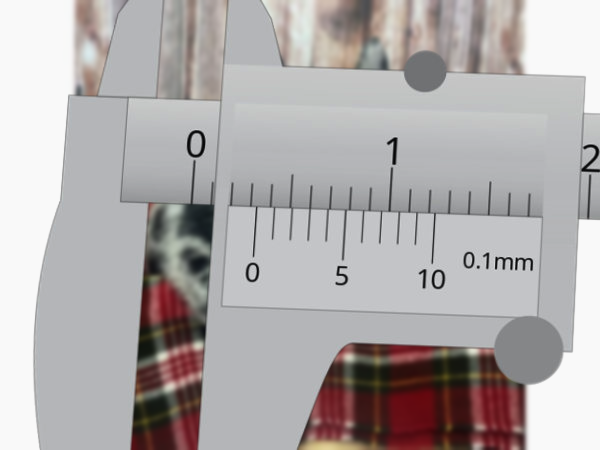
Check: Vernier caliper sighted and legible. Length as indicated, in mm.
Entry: 3.3 mm
